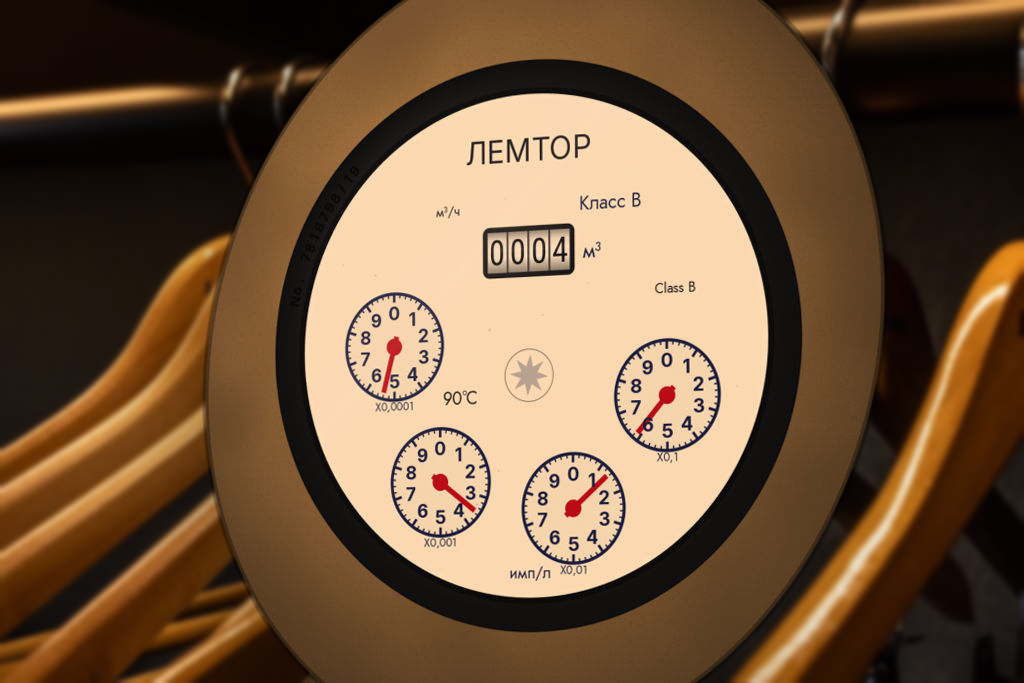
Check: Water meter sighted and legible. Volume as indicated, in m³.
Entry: 4.6135 m³
